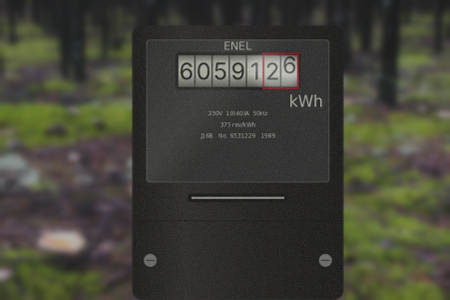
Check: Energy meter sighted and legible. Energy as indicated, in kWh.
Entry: 60591.26 kWh
